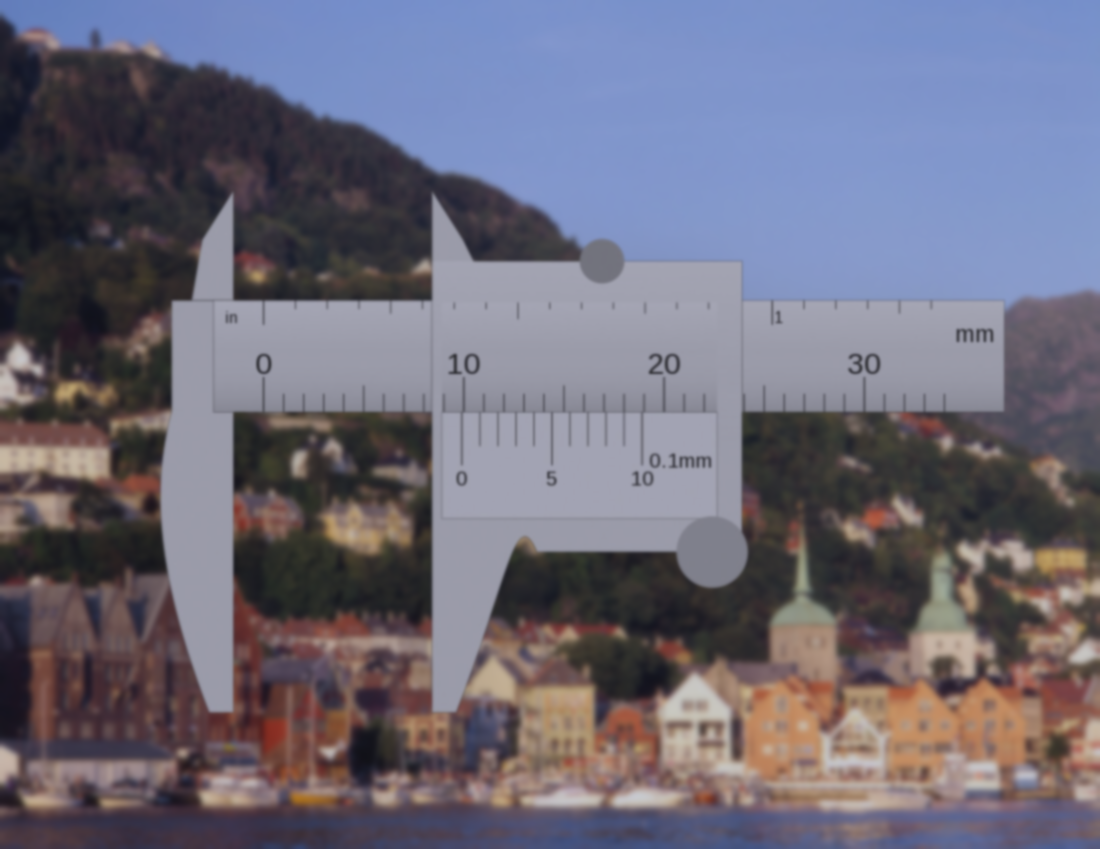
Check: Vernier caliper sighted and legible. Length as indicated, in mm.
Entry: 9.9 mm
